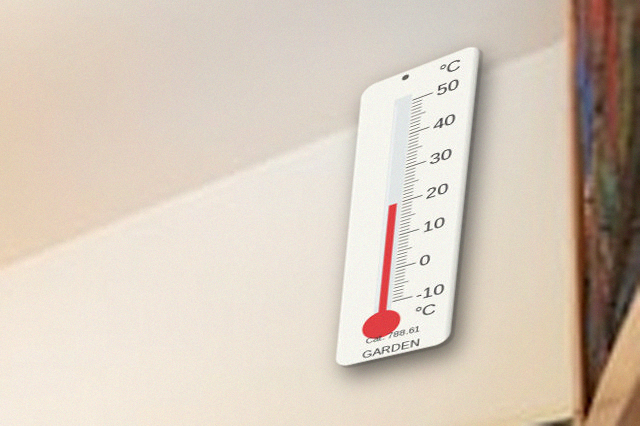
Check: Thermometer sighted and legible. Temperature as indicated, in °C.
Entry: 20 °C
